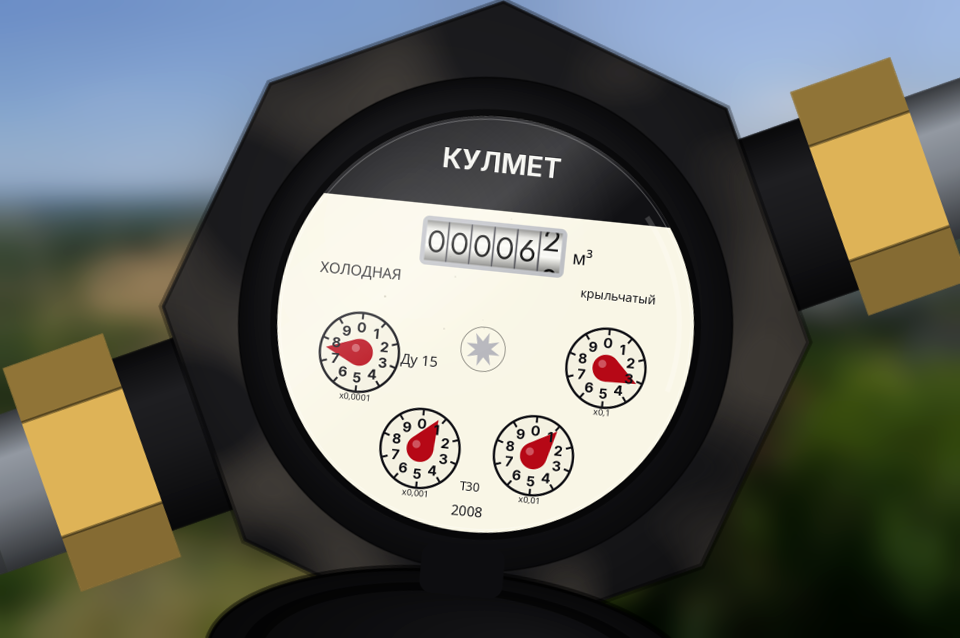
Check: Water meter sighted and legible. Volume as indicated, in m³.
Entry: 62.3107 m³
